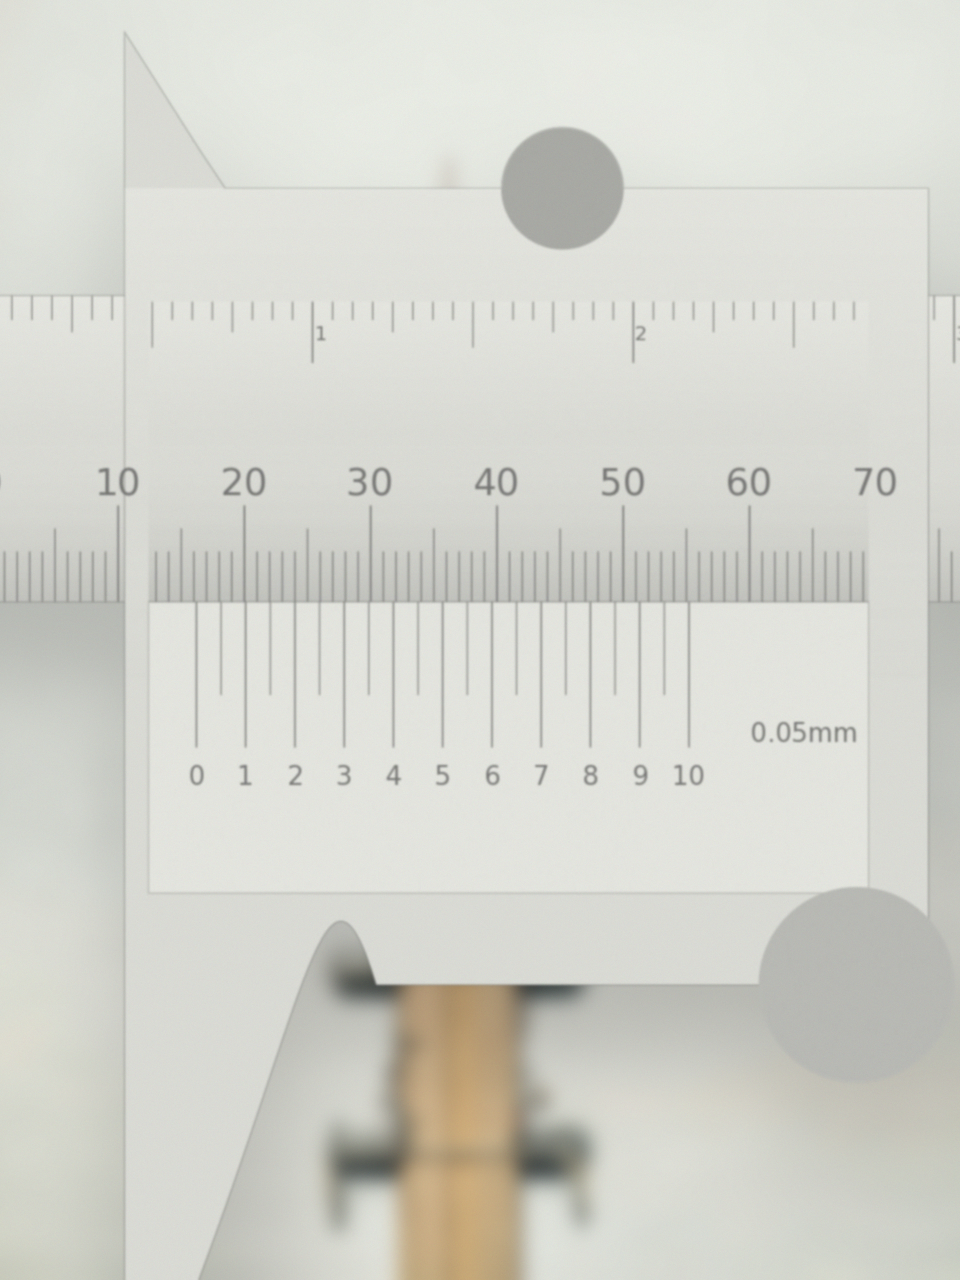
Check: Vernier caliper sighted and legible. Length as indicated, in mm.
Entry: 16.2 mm
